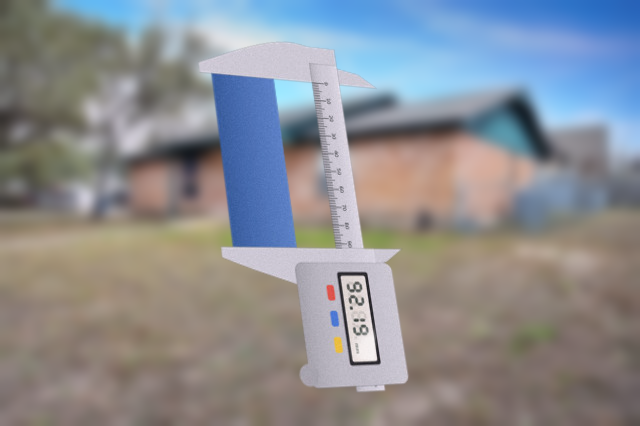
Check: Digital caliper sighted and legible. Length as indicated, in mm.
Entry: 92.19 mm
